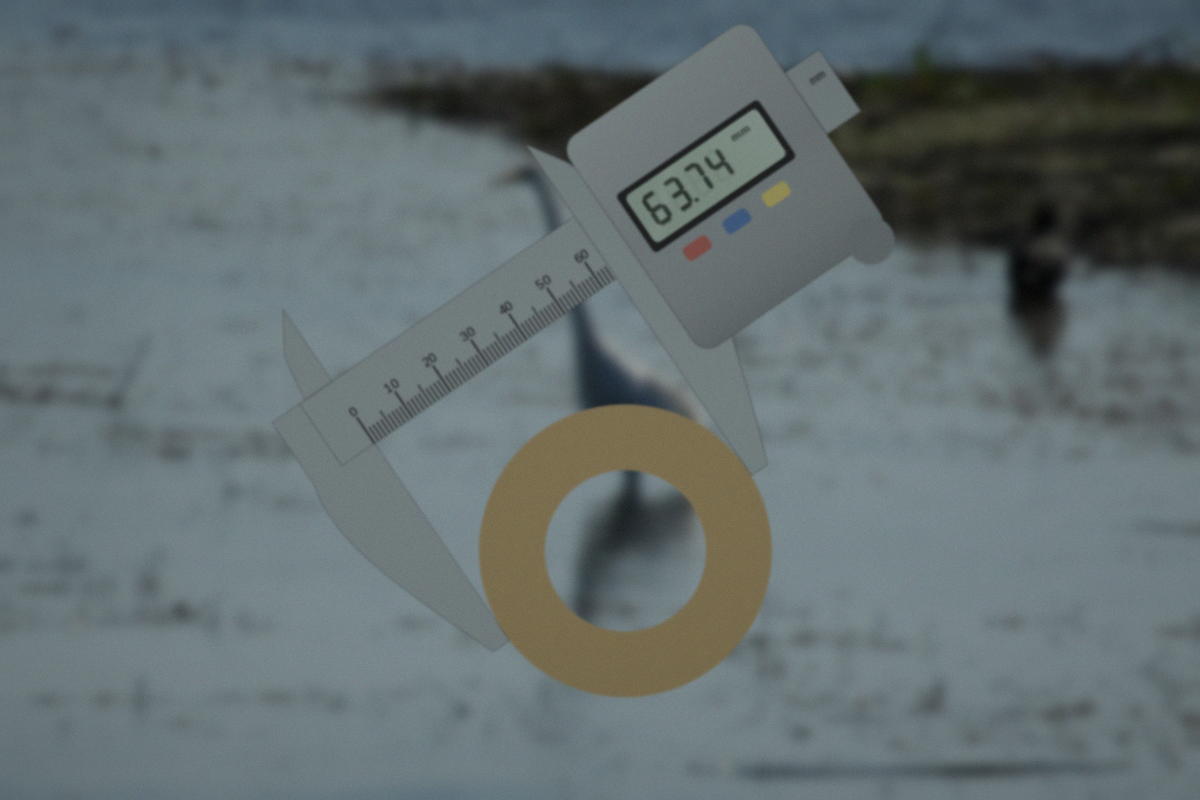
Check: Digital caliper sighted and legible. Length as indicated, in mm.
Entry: 63.74 mm
